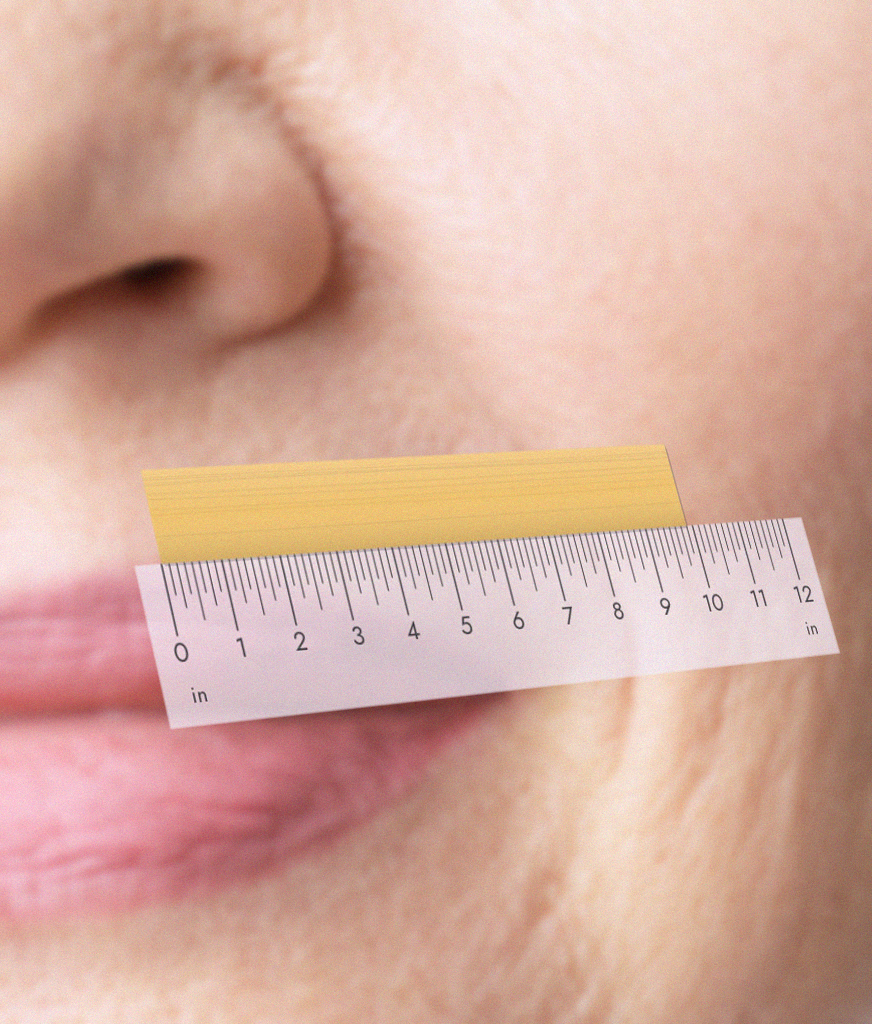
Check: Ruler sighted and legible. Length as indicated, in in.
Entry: 9.875 in
